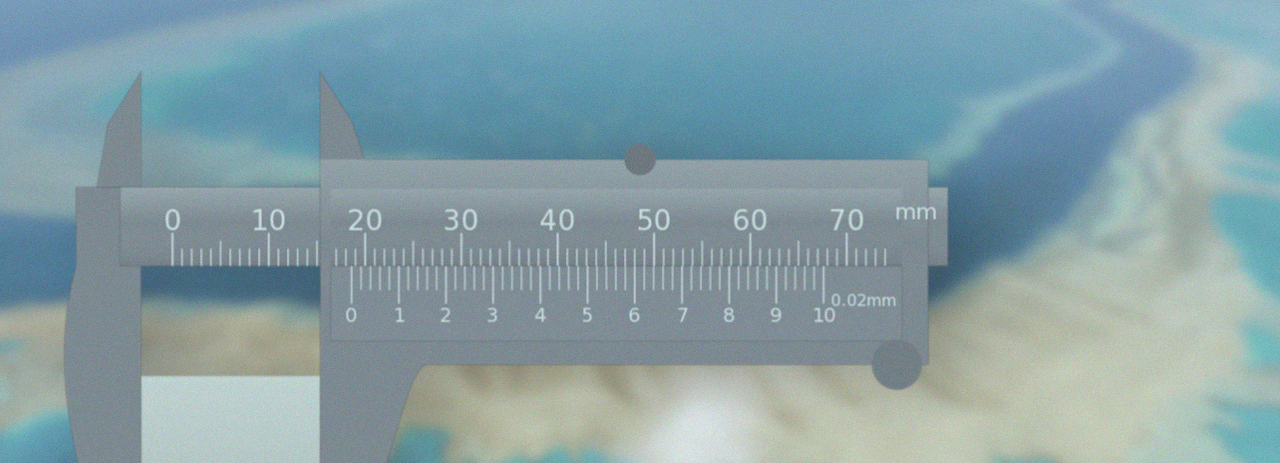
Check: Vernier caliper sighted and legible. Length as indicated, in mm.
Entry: 18.6 mm
